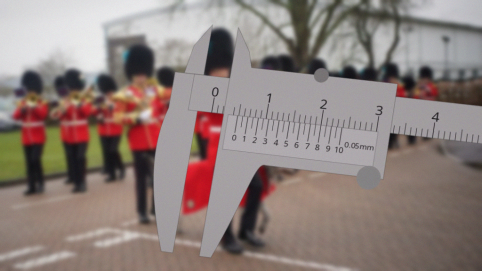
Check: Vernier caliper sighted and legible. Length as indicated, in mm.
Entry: 4.8 mm
